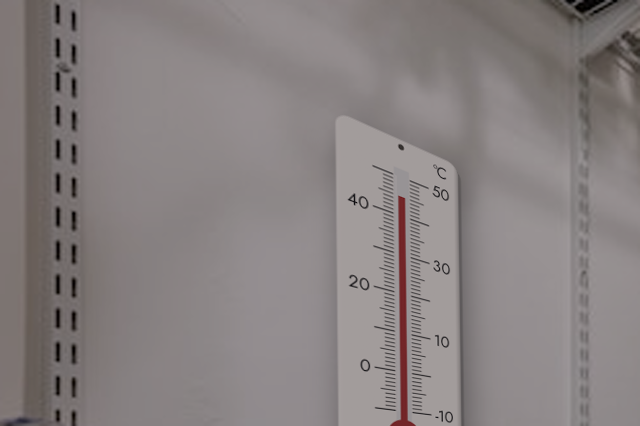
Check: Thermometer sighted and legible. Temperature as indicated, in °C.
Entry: 45 °C
